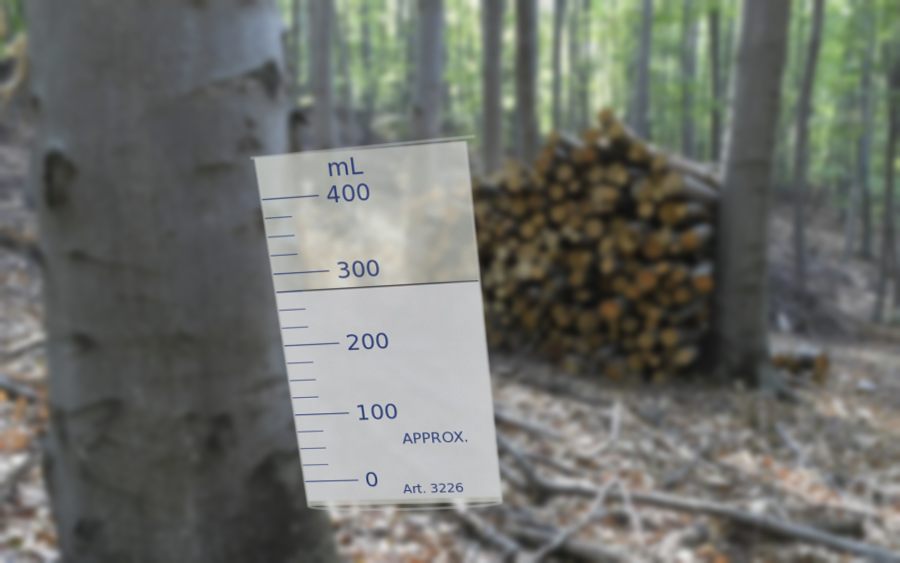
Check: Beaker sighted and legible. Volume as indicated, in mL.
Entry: 275 mL
